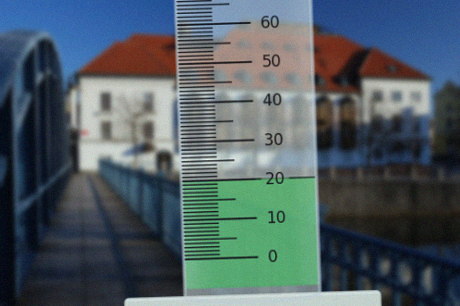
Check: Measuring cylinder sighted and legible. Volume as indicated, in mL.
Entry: 20 mL
